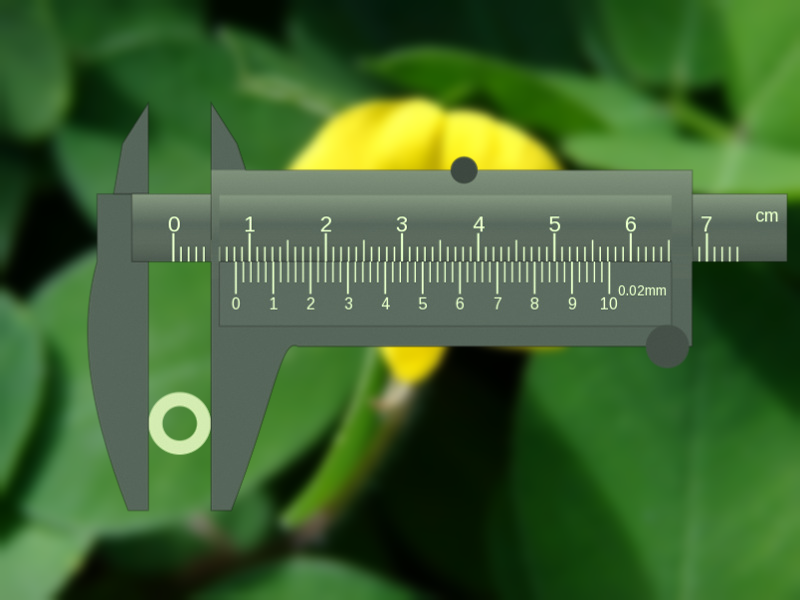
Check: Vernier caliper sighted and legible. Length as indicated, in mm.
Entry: 8.2 mm
